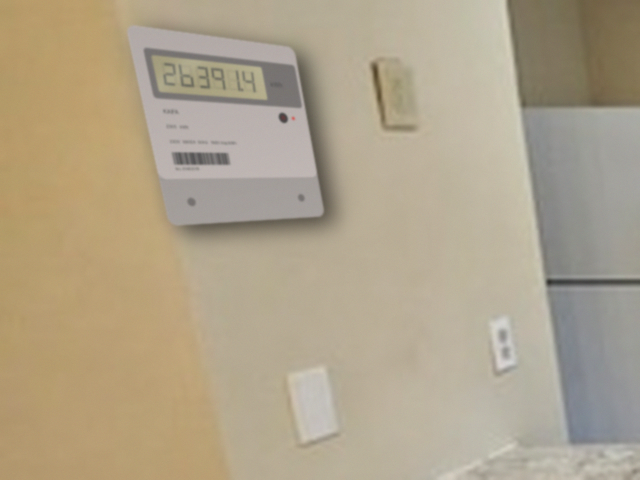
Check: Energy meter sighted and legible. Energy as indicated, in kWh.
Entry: 26391.4 kWh
